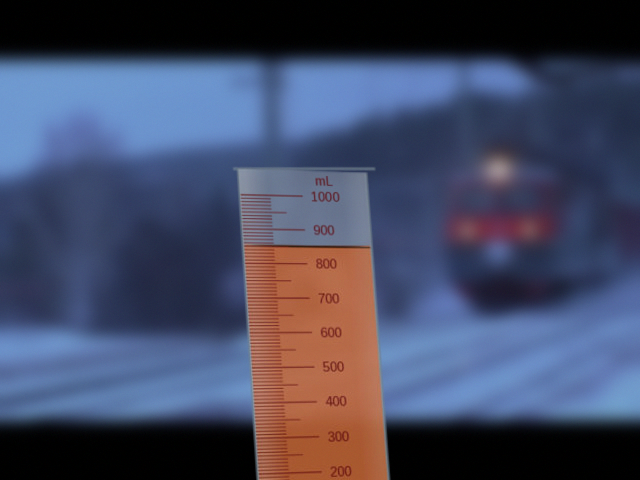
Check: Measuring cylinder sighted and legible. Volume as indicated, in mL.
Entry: 850 mL
